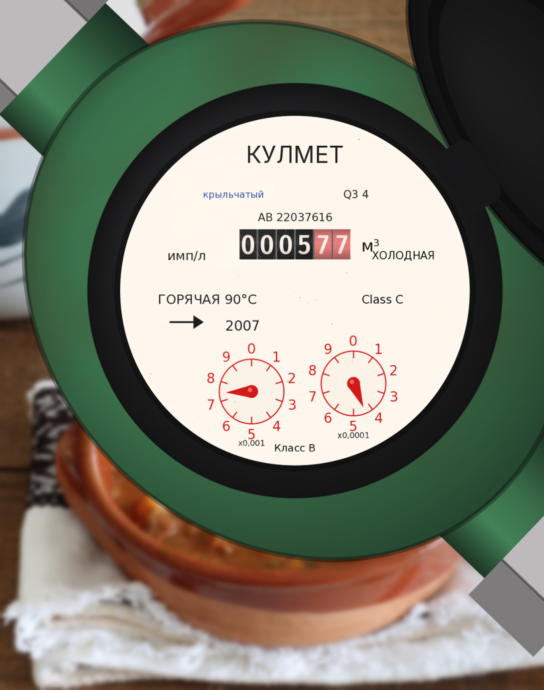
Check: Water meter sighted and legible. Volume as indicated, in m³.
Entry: 5.7774 m³
